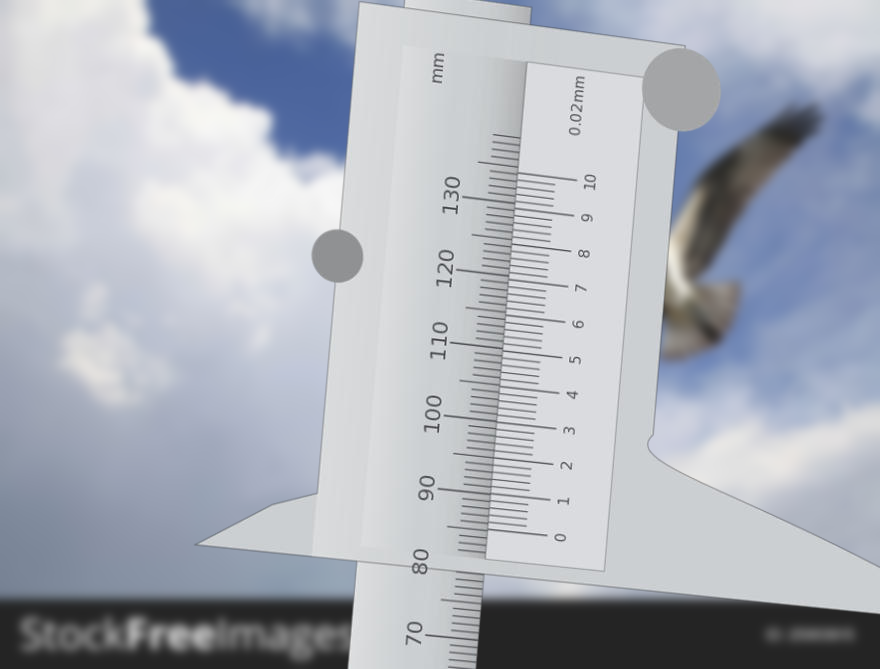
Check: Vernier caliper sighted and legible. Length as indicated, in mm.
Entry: 85.2 mm
